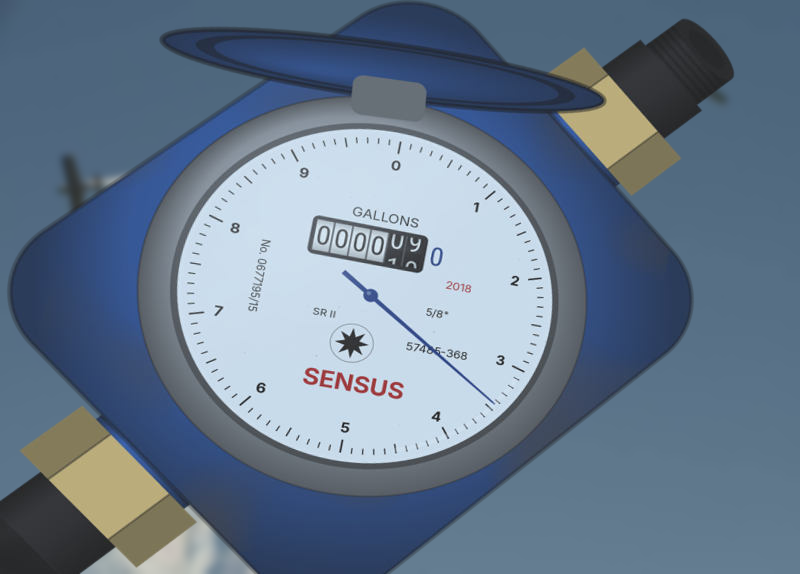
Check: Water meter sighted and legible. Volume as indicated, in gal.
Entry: 93.4 gal
